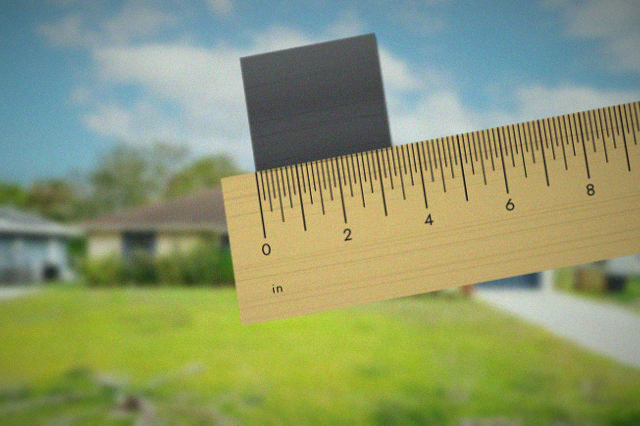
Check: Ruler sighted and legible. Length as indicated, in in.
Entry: 3.375 in
